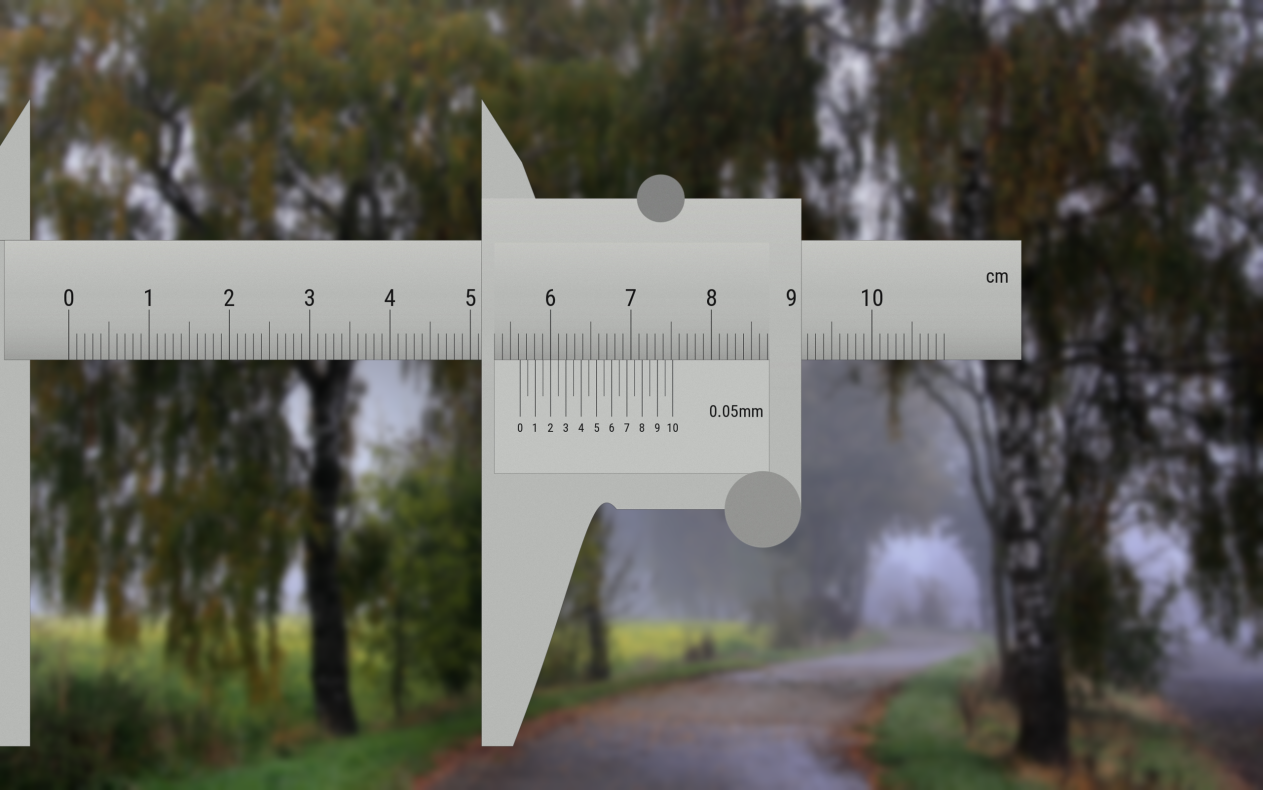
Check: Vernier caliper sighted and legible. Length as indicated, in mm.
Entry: 56.2 mm
